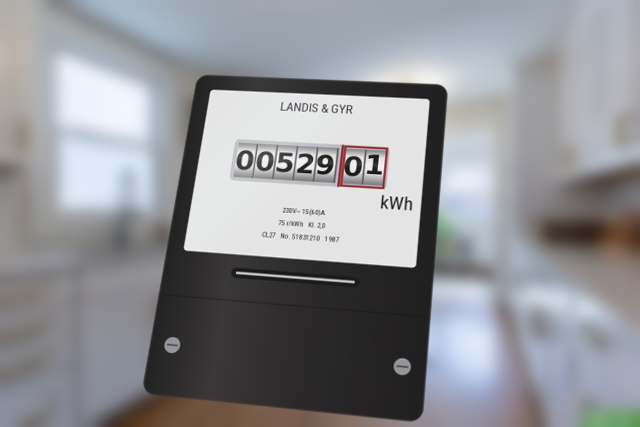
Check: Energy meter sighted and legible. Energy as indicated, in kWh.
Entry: 529.01 kWh
